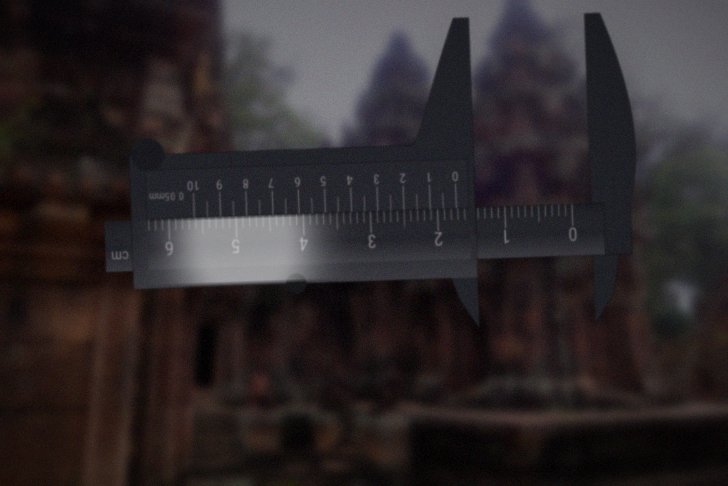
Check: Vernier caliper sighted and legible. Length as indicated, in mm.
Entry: 17.2 mm
